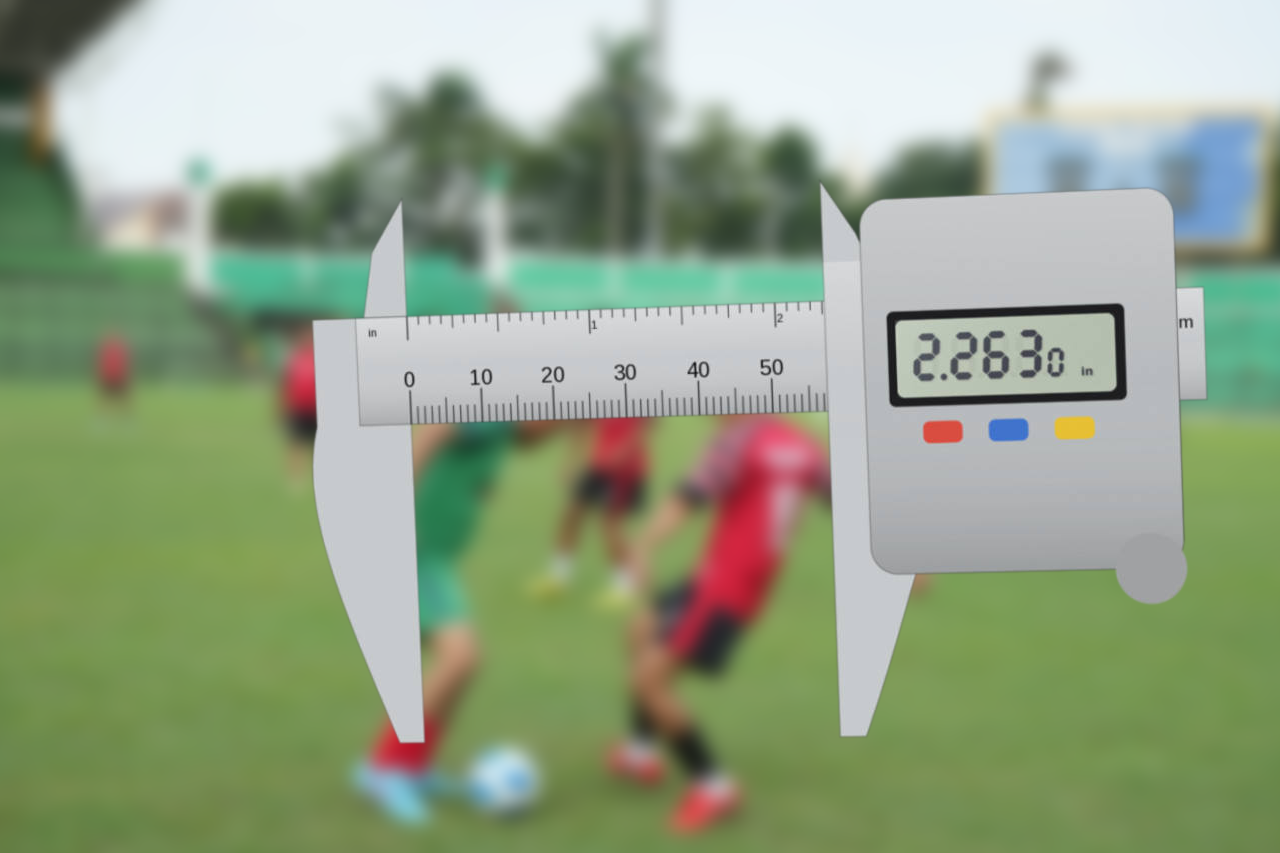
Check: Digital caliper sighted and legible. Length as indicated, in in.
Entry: 2.2630 in
